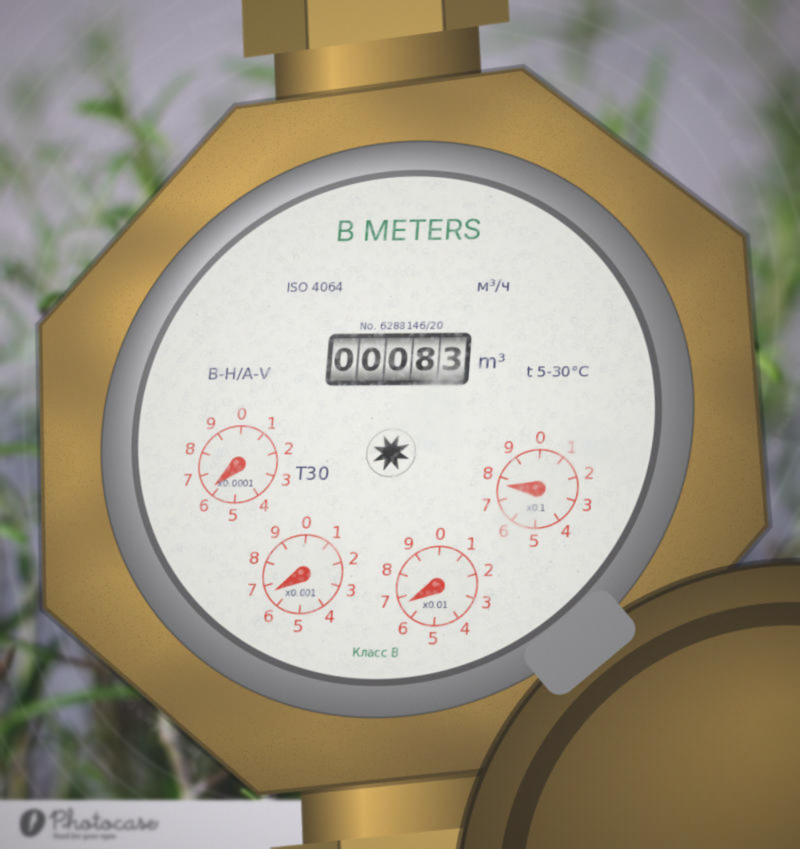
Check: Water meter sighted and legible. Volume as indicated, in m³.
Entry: 83.7666 m³
